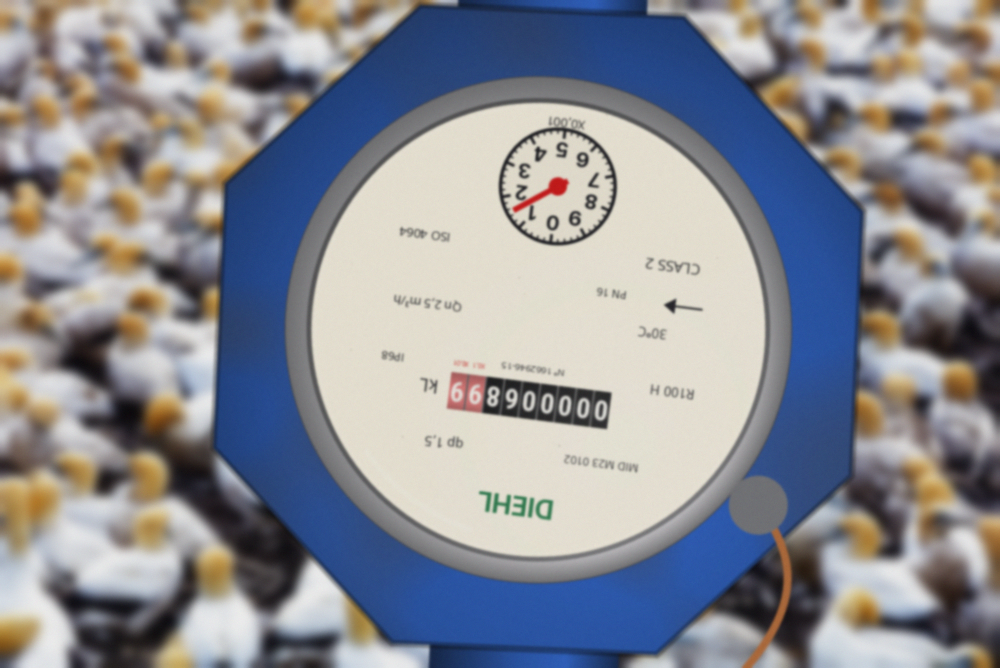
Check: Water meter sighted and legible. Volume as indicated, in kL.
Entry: 68.991 kL
